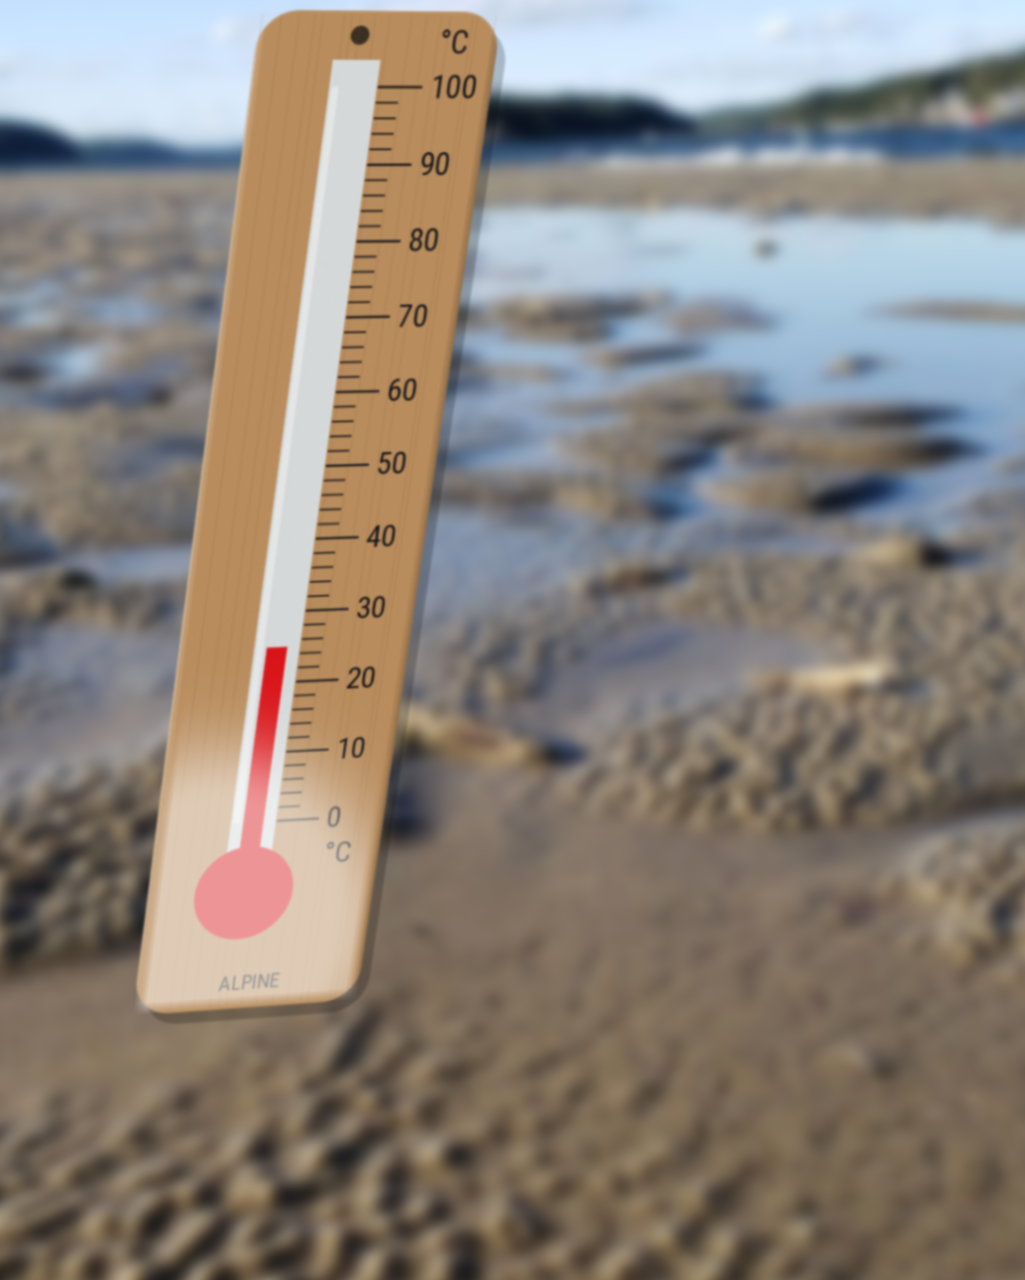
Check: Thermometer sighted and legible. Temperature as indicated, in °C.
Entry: 25 °C
